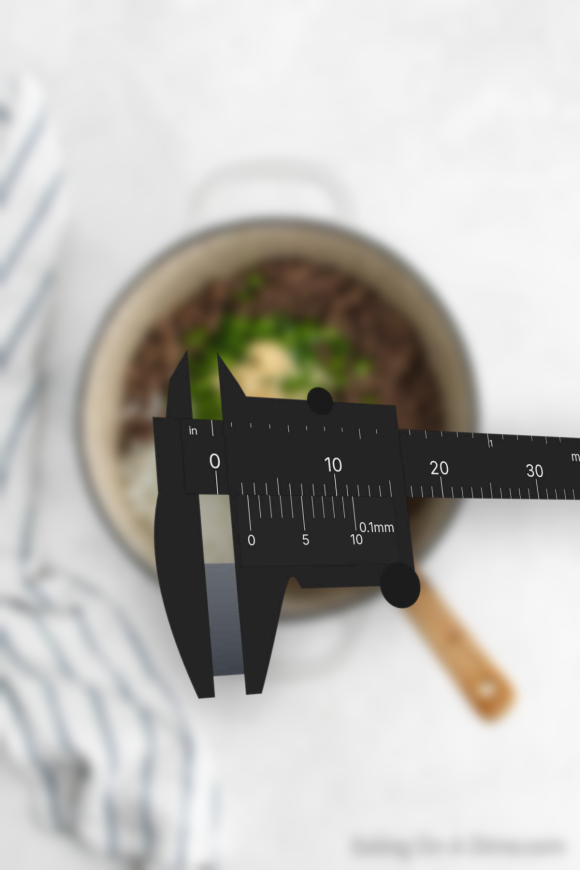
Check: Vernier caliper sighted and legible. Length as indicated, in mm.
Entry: 2.4 mm
